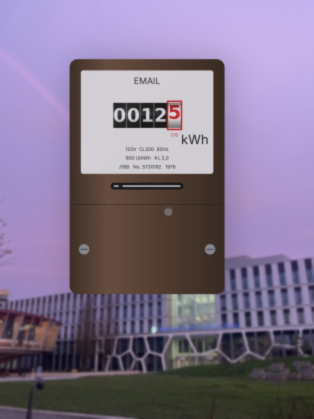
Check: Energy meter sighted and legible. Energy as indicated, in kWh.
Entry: 12.5 kWh
